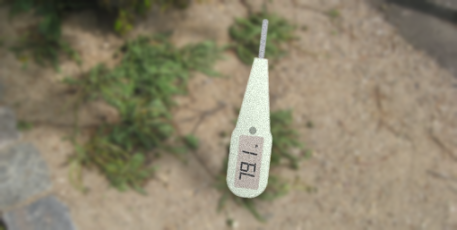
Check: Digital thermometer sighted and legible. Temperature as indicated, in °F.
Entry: 79.1 °F
